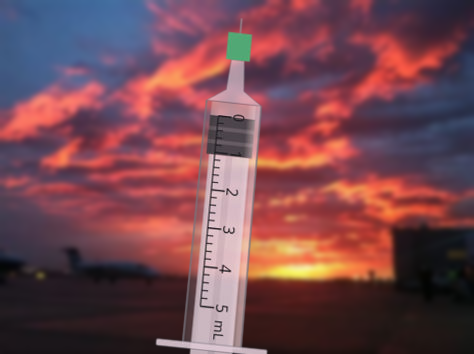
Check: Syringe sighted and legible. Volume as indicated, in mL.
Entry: 0 mL
